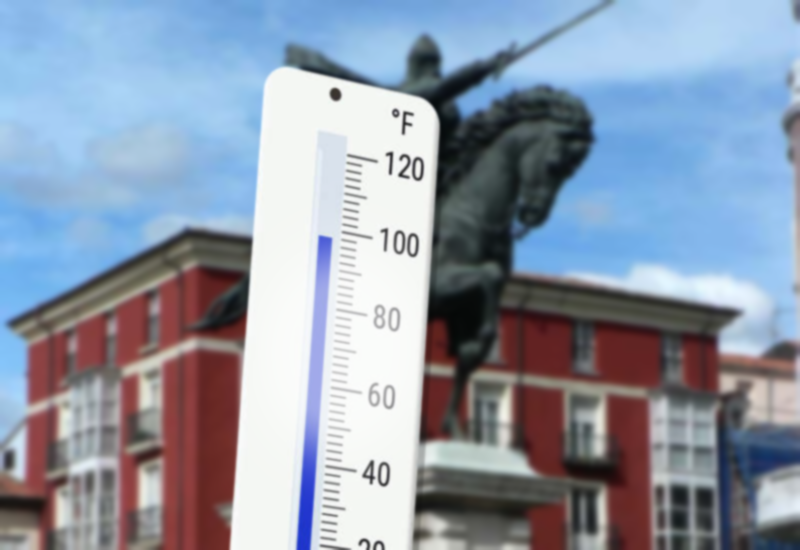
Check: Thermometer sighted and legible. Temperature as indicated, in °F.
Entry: 98 °F
